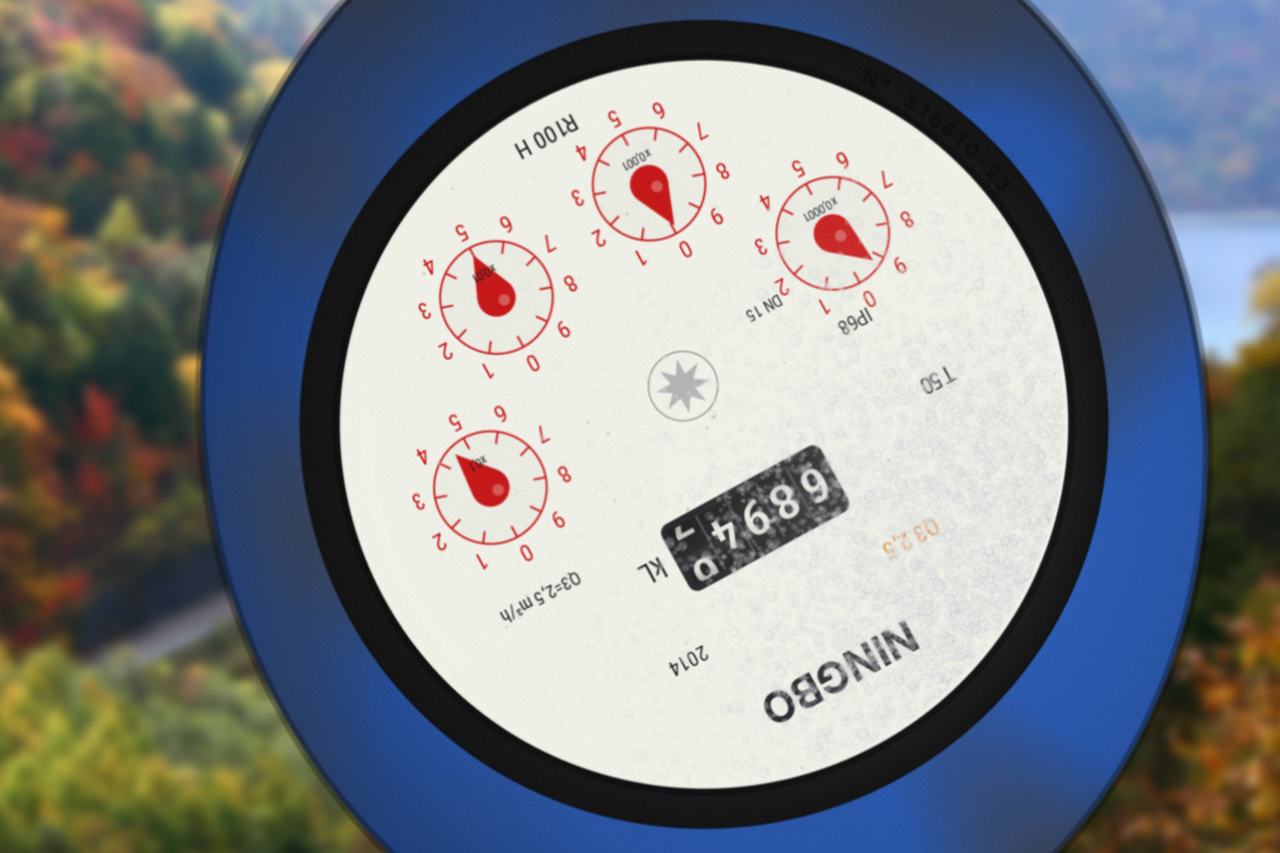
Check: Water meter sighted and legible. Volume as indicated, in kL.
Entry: 68946.4499 kL
